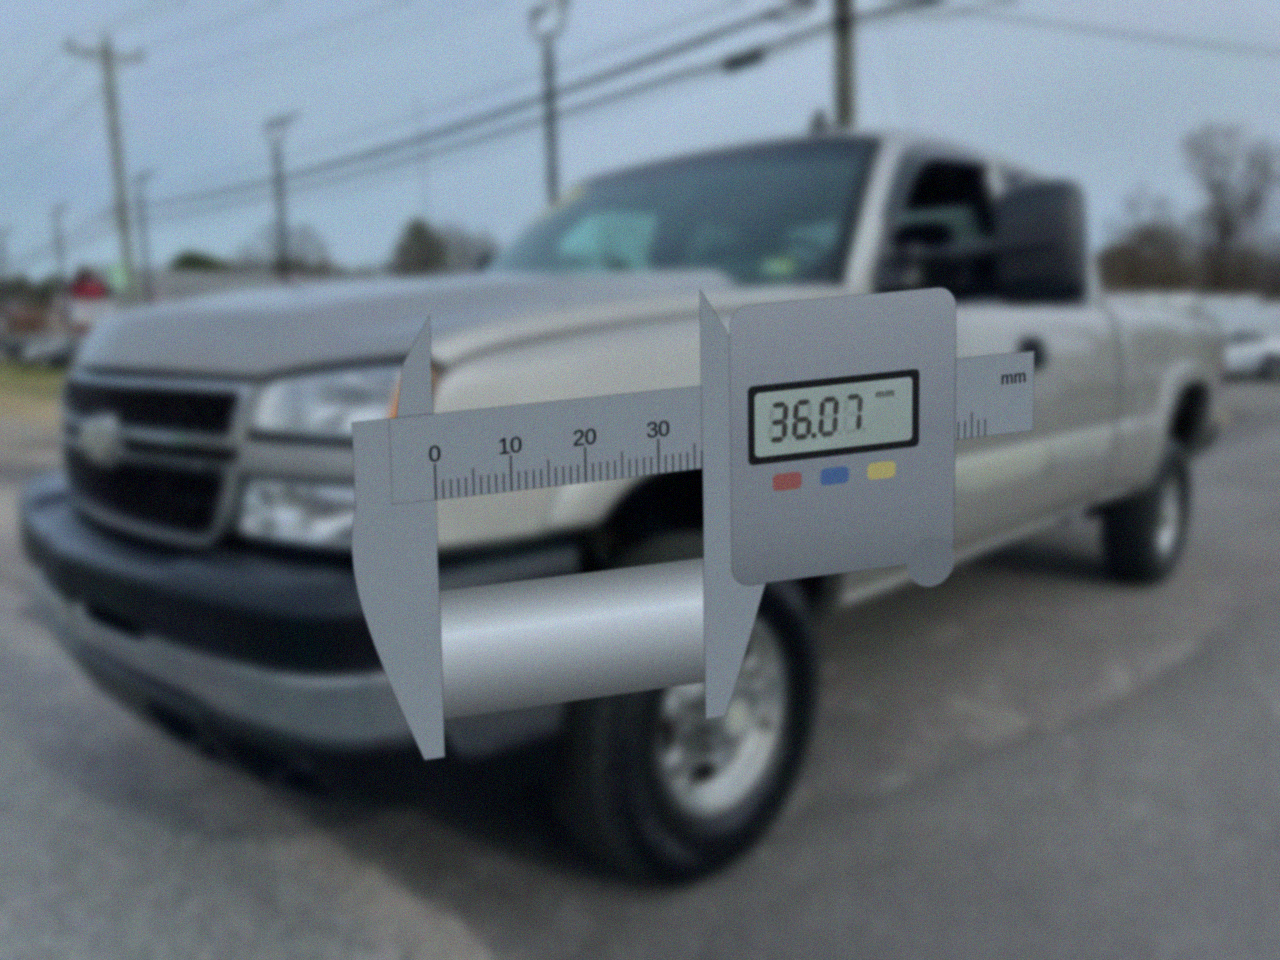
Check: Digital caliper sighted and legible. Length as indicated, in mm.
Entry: 36.07 mm
